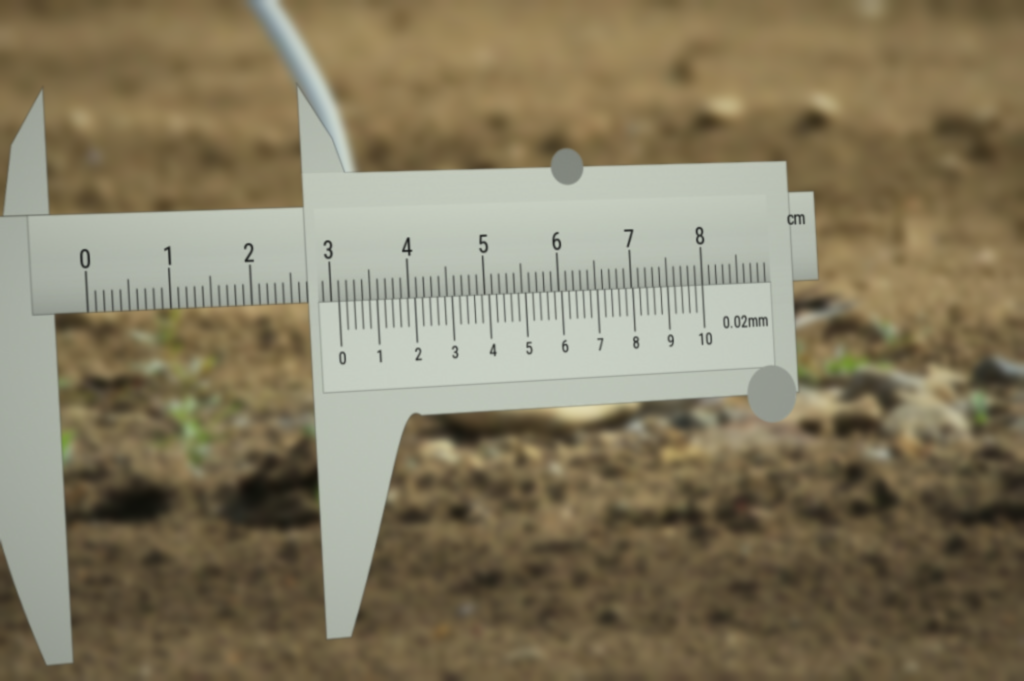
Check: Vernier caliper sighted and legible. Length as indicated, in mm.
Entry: 31.0 mm
